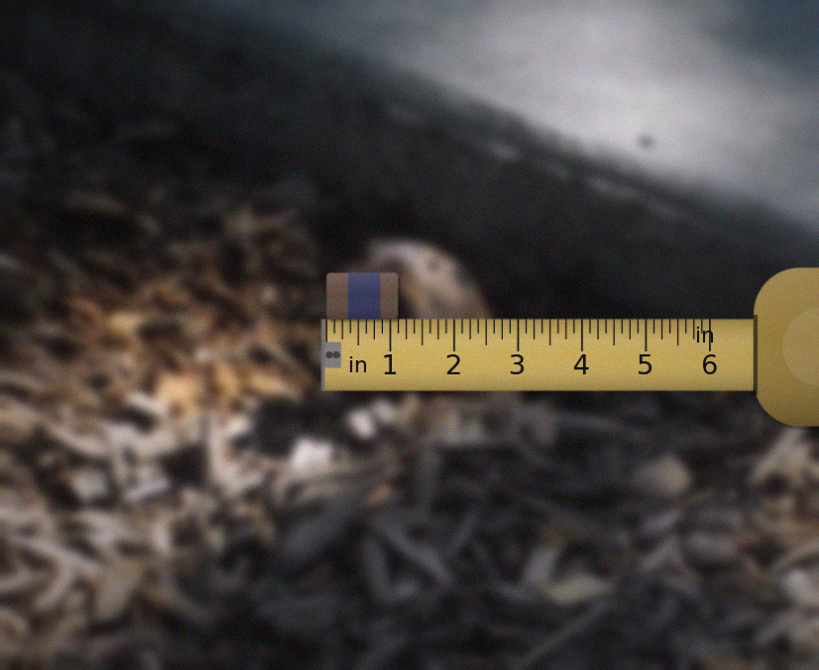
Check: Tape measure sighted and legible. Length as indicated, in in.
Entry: 1.125 in
